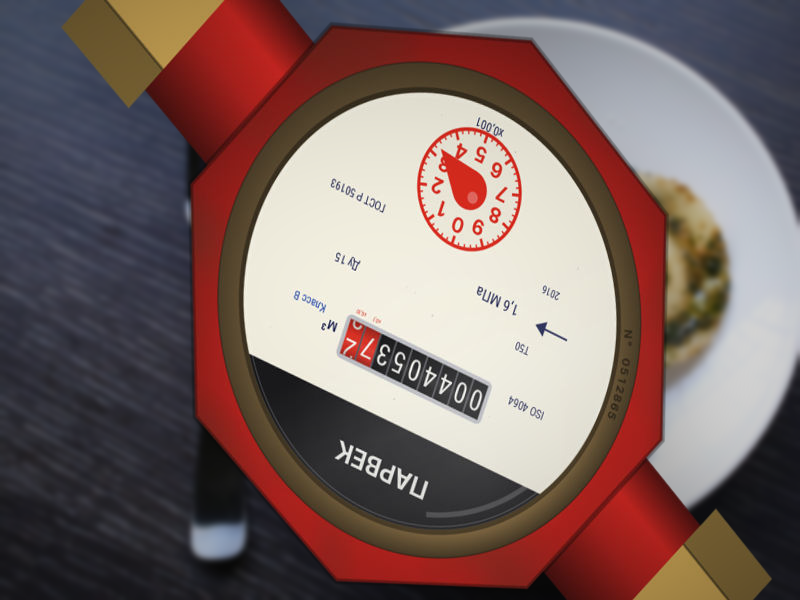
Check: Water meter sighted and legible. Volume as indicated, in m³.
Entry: 44053.723 m³
